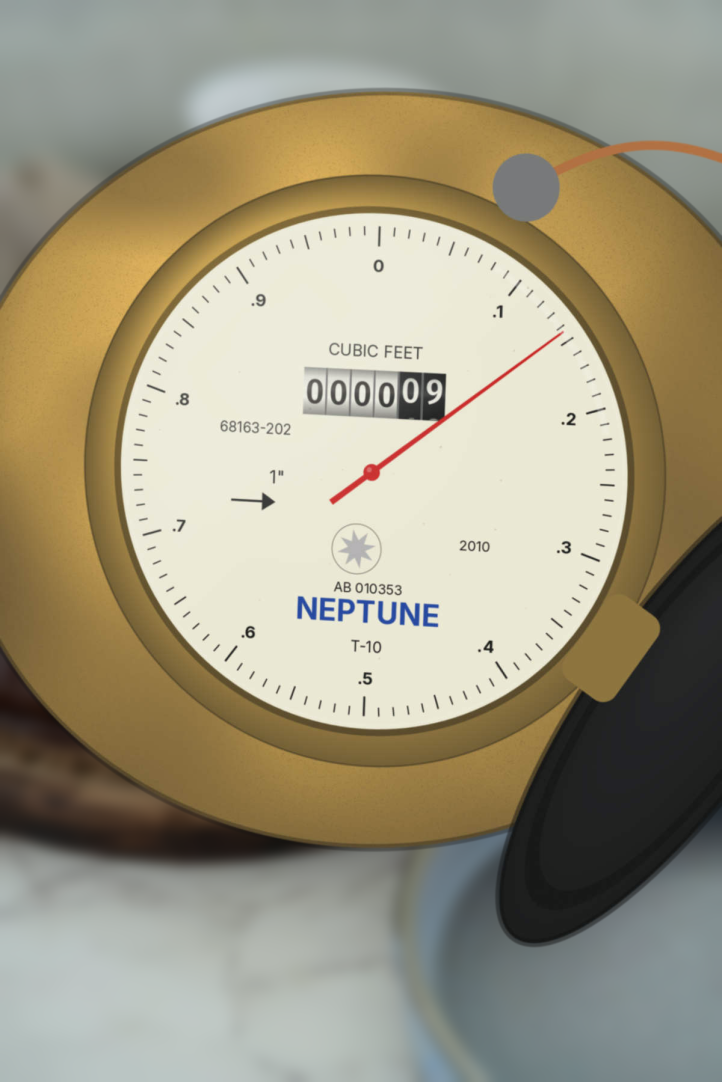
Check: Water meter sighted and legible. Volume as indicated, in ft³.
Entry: 9.14 ft³
